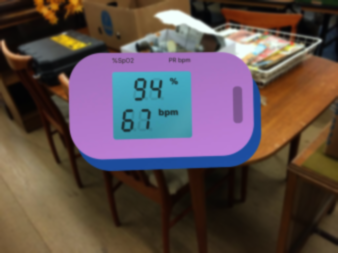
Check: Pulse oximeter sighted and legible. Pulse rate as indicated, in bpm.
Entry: 67 bpm
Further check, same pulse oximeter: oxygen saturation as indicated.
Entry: 94 %
